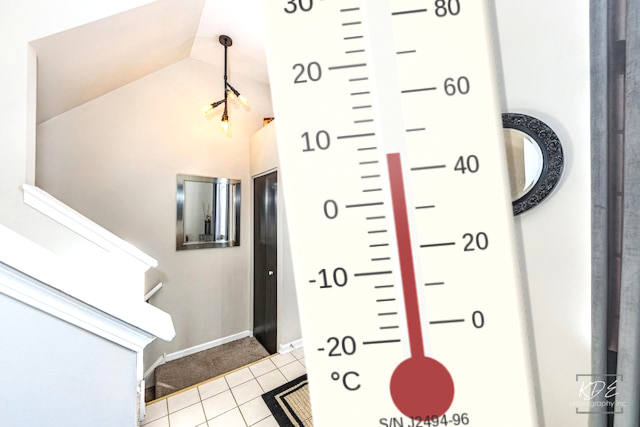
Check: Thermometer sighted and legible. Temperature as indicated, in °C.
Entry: 7 °C
